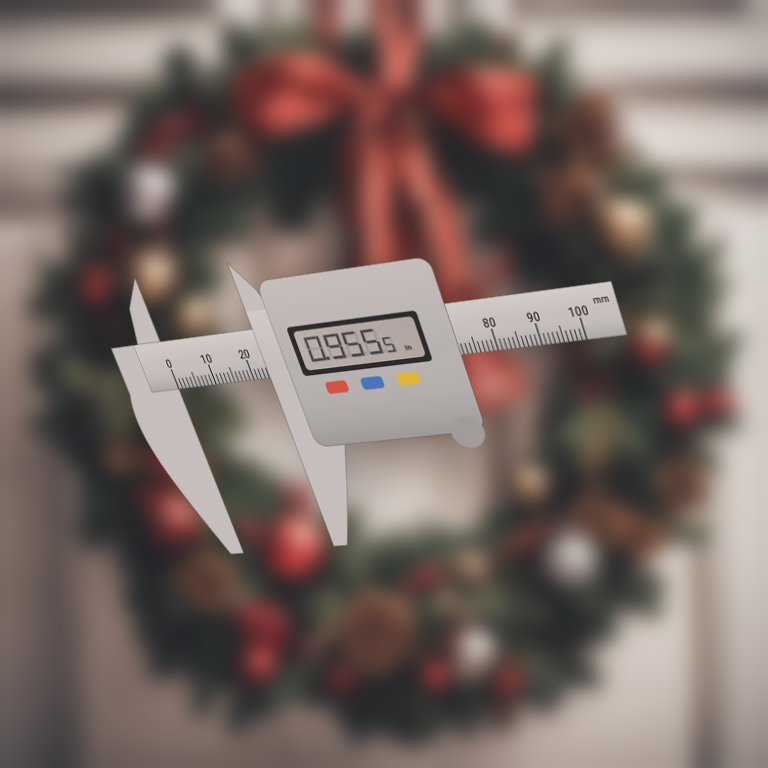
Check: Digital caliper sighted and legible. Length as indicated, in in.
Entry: 0.9555 in
